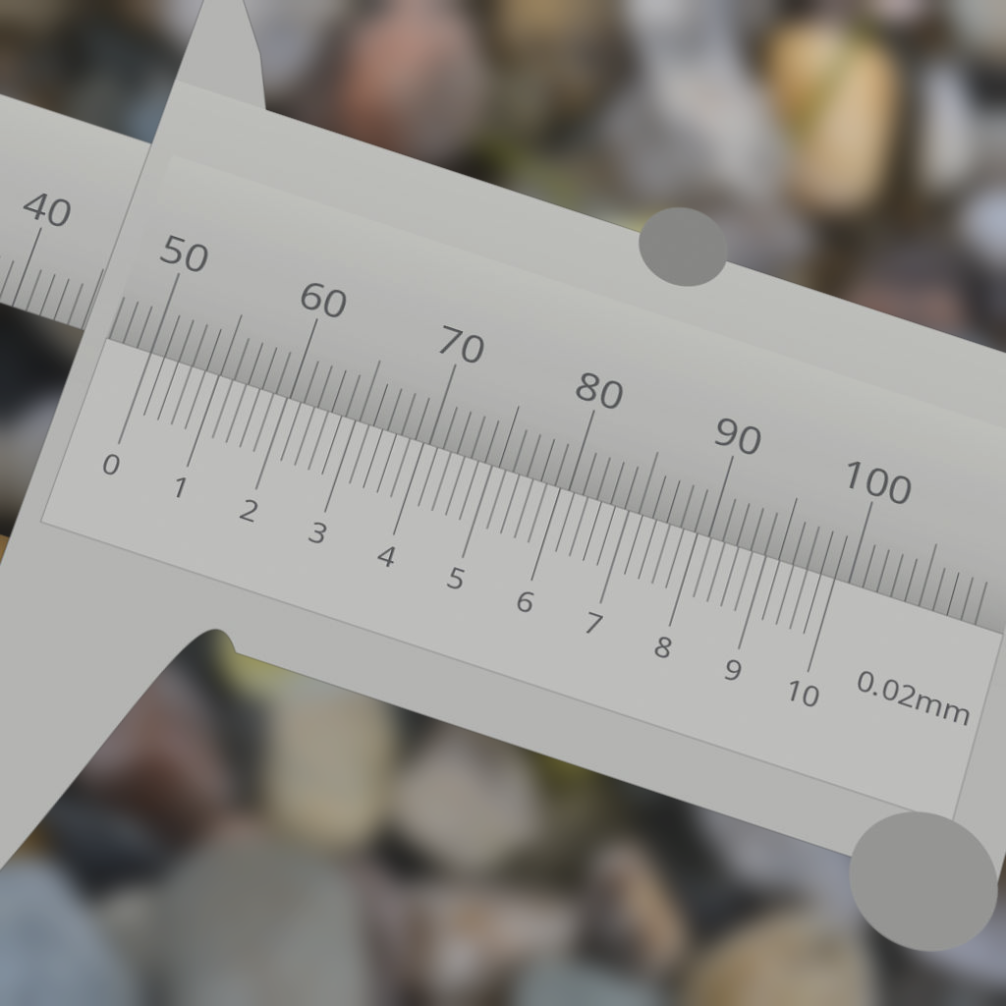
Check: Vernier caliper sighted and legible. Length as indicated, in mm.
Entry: 50.0 mm
